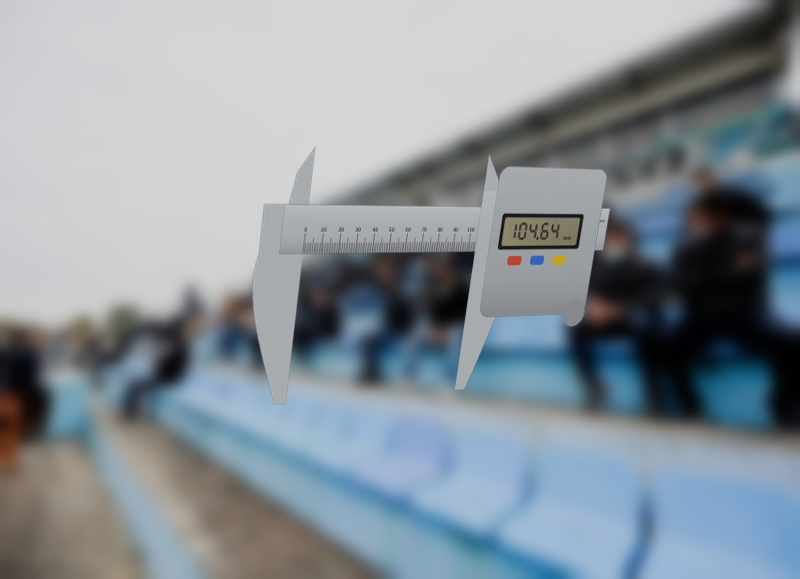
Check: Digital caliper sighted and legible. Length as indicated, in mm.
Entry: 104.64 mm
